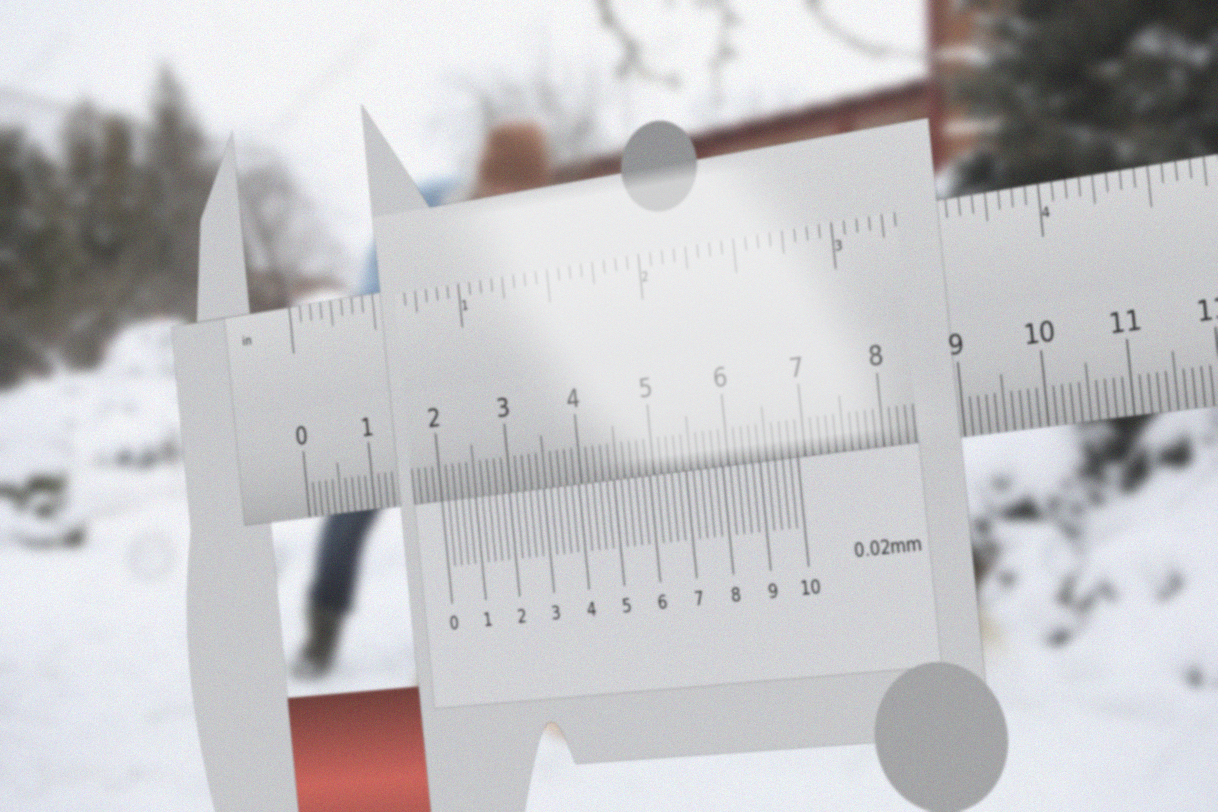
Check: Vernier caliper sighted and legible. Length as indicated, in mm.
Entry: 20.0 mm
